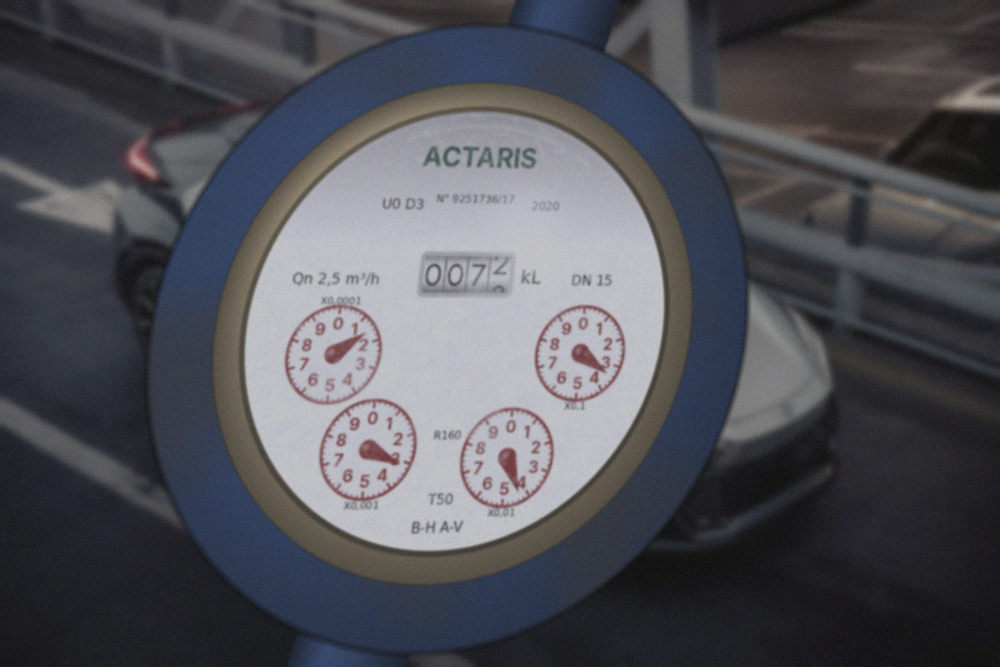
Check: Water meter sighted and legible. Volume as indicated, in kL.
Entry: 72.3431 kL
